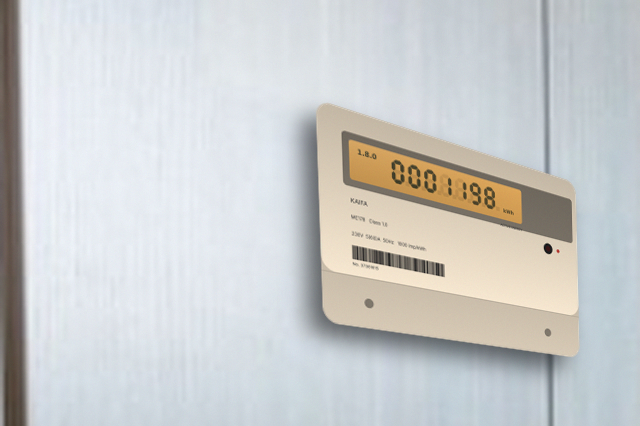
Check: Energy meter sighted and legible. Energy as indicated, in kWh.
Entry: 1198 kWh
